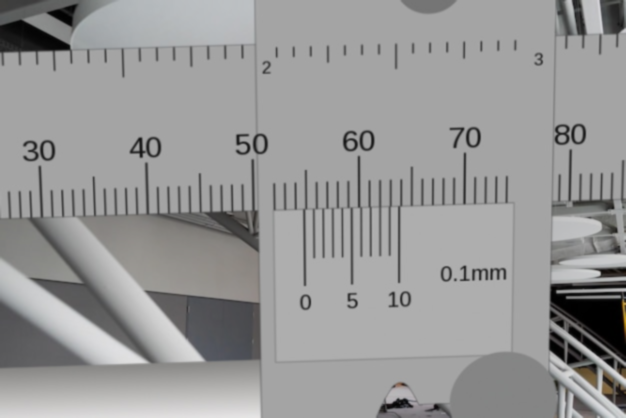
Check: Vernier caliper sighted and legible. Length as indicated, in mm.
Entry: 54.8 mm
